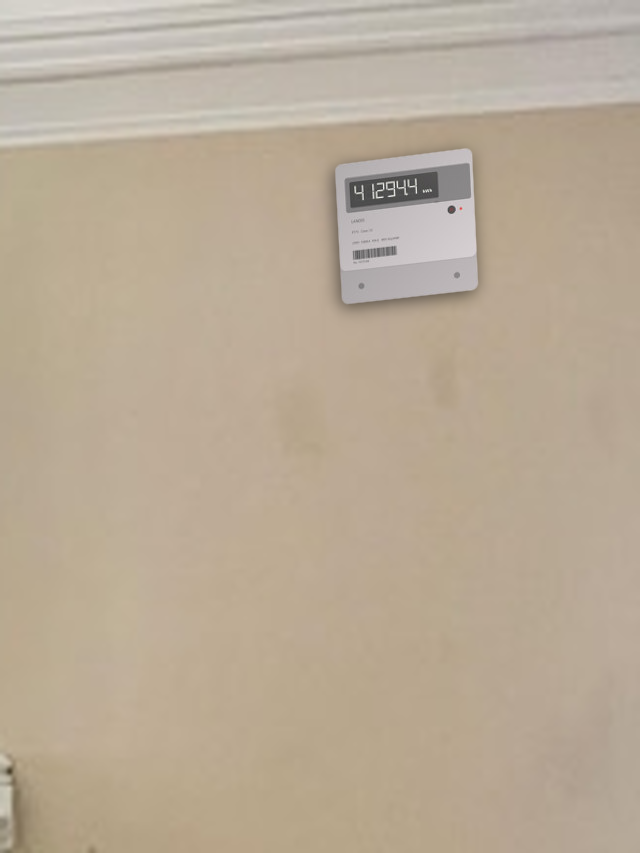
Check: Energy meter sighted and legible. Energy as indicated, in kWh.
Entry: 41294.4 kWh
